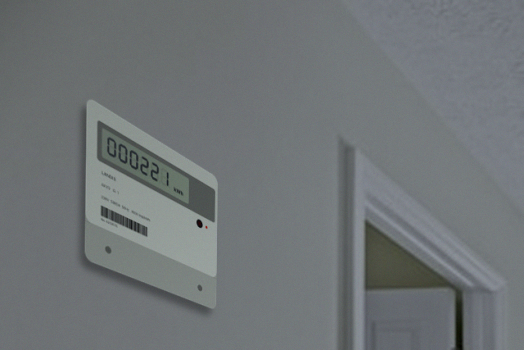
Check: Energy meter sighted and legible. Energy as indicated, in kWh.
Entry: 221 kWh
